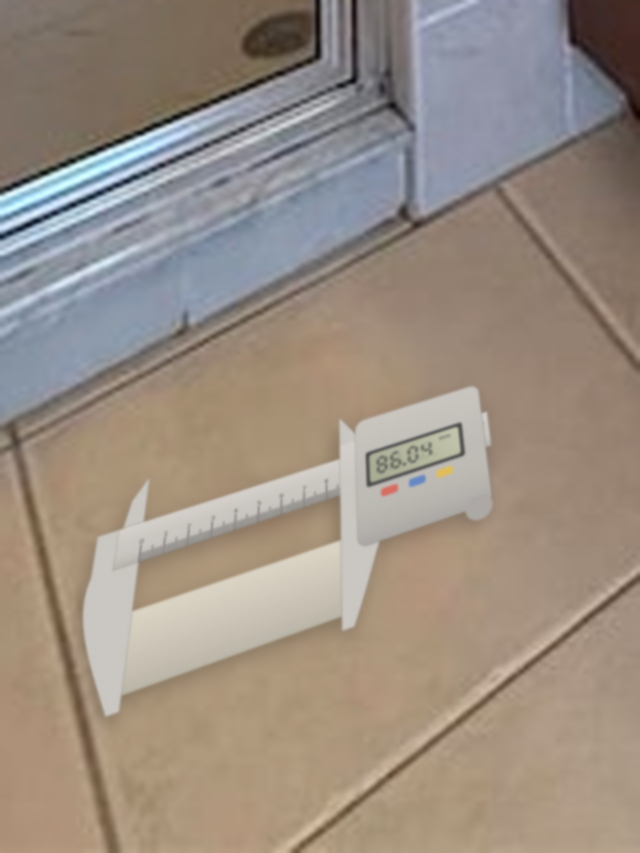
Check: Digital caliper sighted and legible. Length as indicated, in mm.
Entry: 86.04 mm
